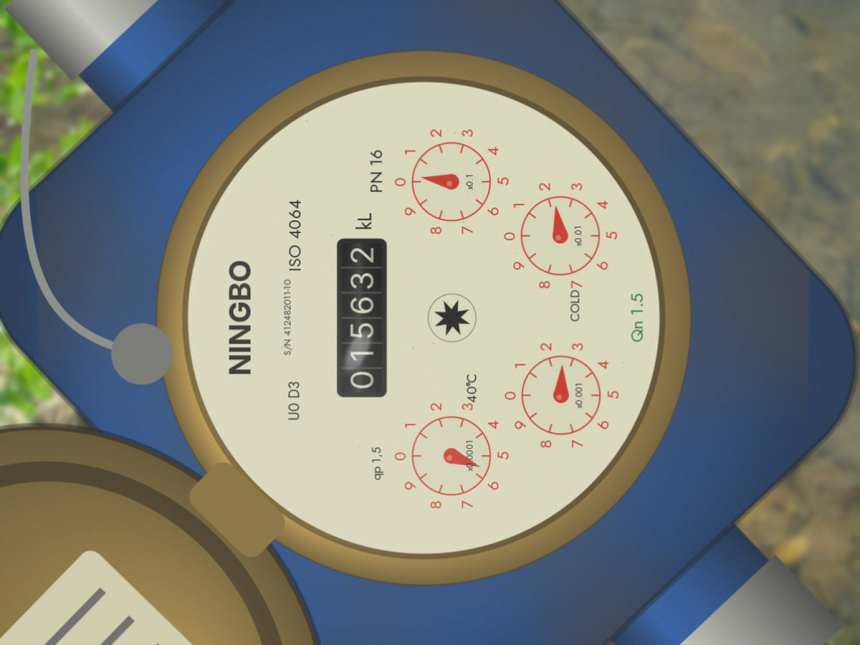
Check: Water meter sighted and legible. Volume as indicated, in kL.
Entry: 15632.0225 kL
